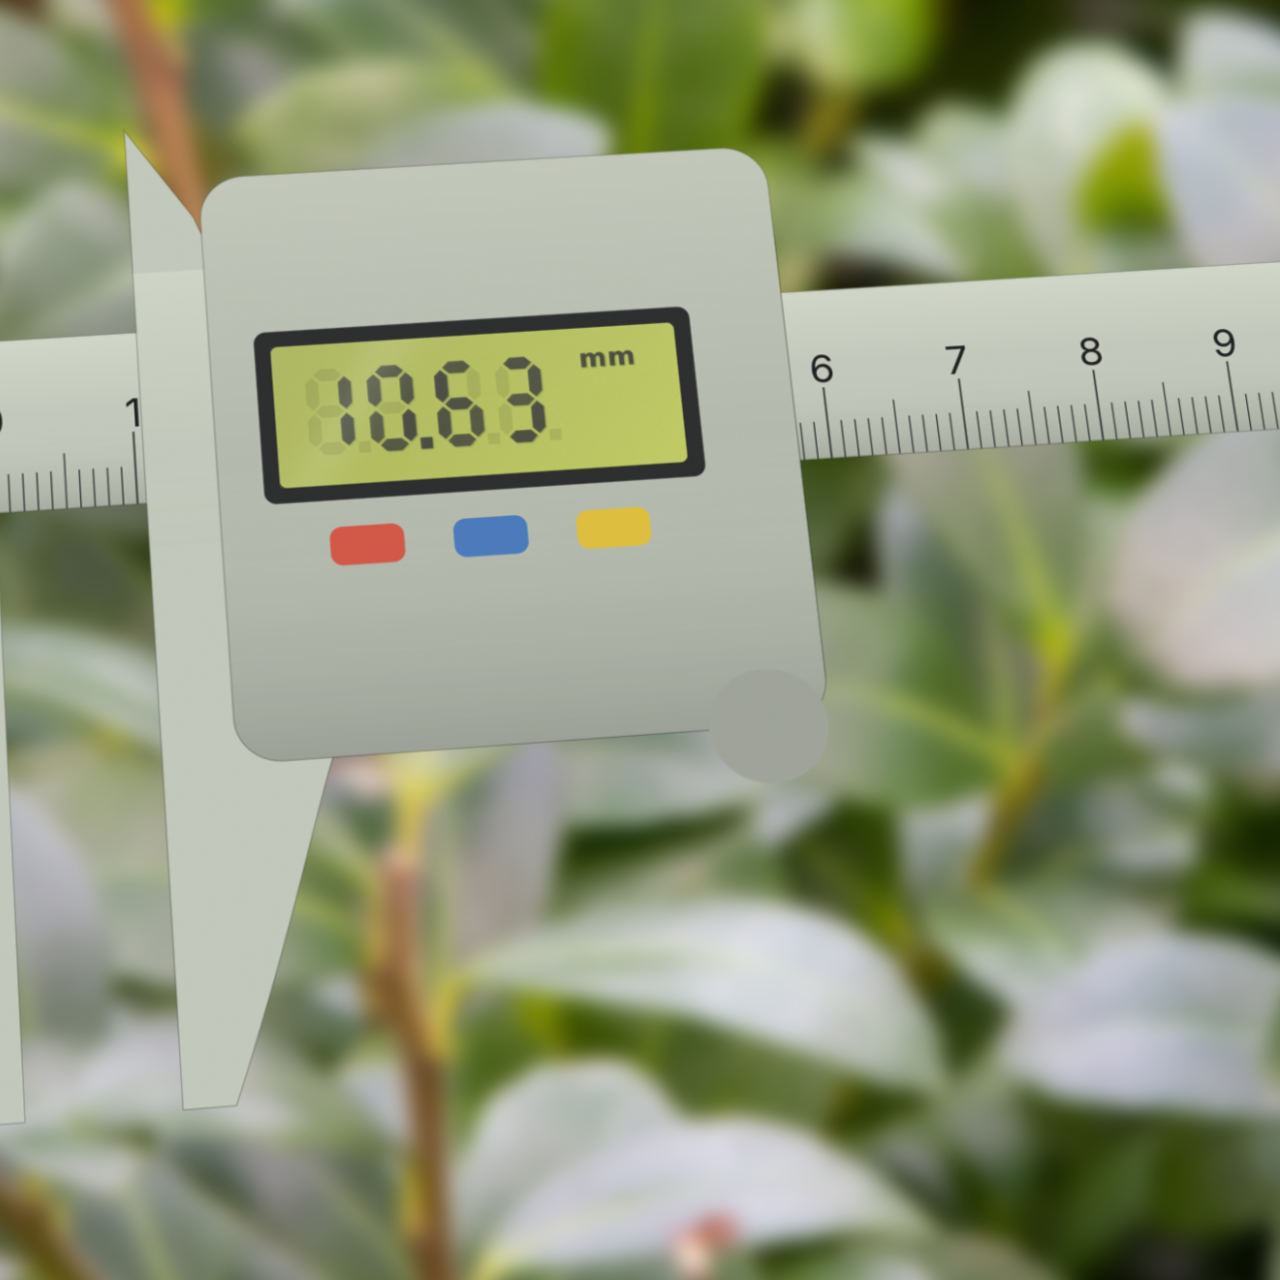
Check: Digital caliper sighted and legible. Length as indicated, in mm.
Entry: 10.63 mm
